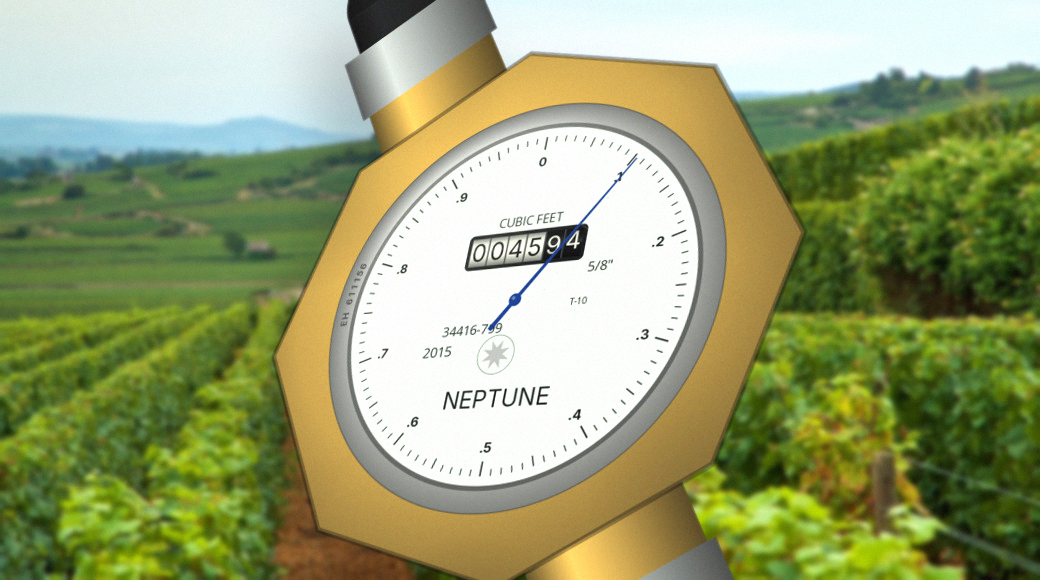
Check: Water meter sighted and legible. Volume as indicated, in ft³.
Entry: 4594.10 ft³
